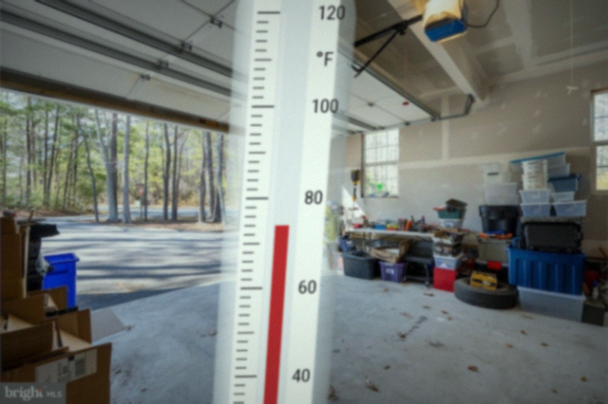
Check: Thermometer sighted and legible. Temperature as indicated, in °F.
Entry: 74 °F
